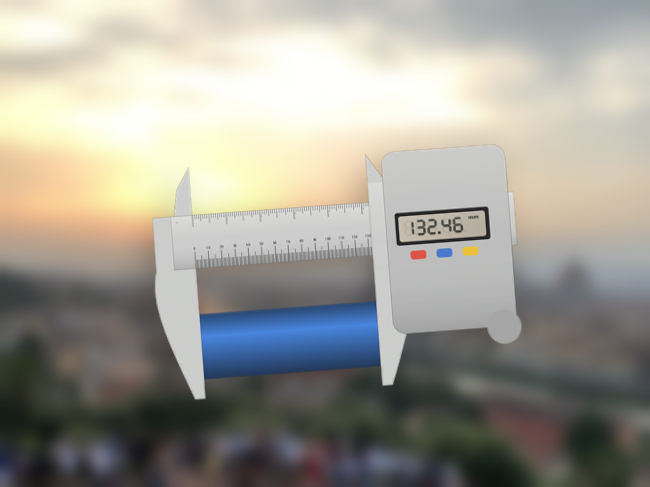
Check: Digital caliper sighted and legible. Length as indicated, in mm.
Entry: 132.46 mm
